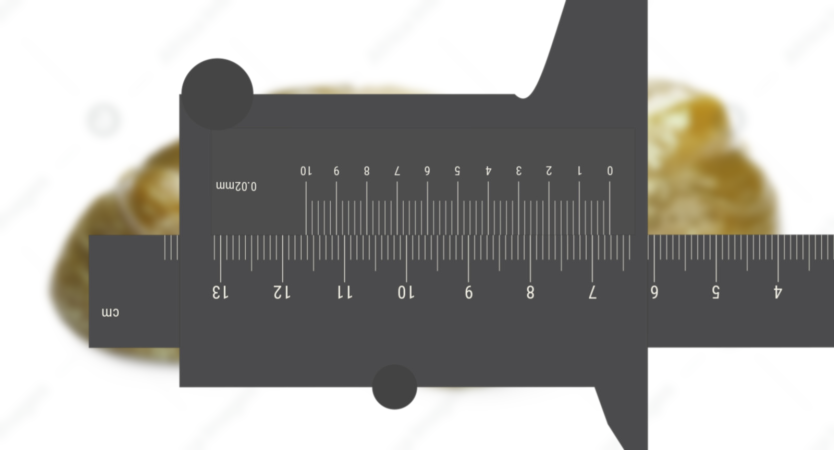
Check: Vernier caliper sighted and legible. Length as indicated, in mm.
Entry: 67.2 mm
